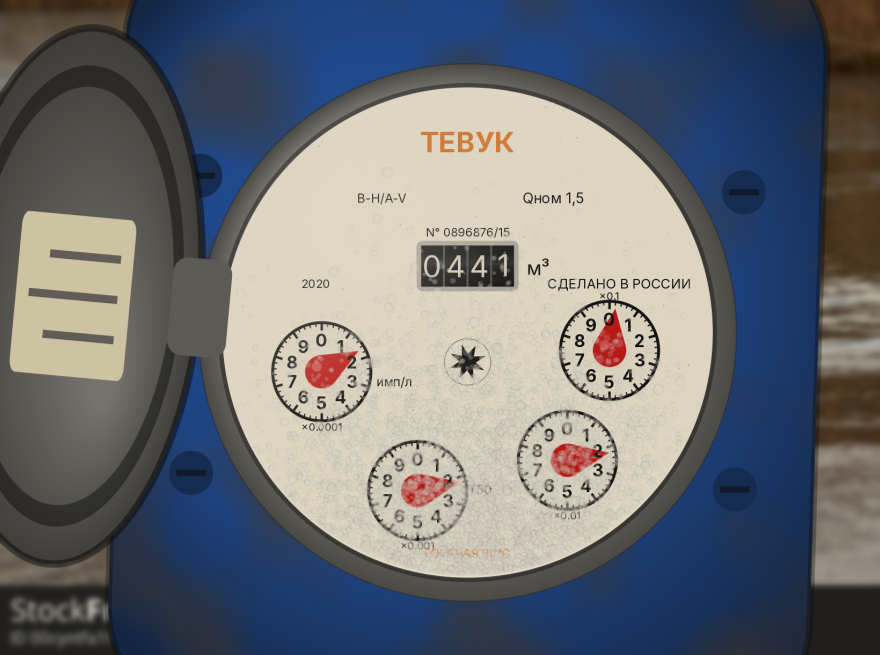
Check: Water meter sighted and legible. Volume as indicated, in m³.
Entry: 441.0221 m³
